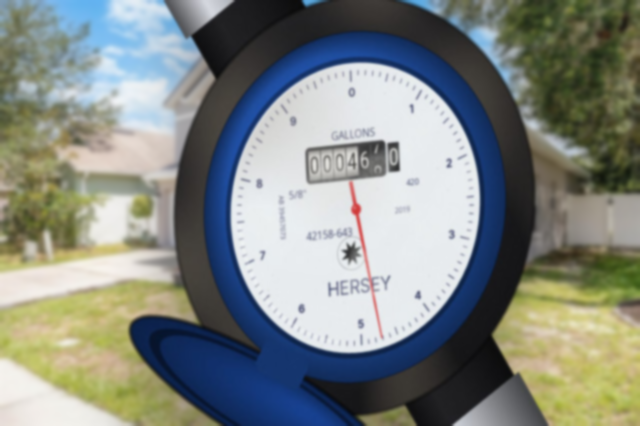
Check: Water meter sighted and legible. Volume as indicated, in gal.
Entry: 4674.7 gal
